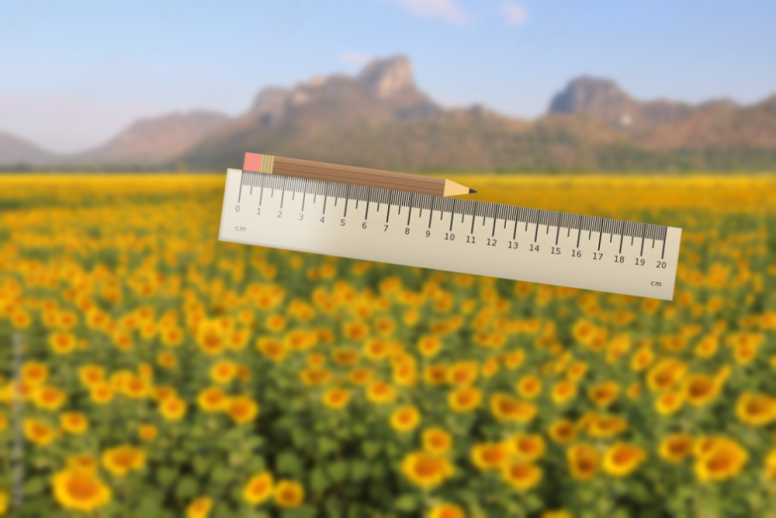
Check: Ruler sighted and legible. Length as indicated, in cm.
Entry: 11 cm
